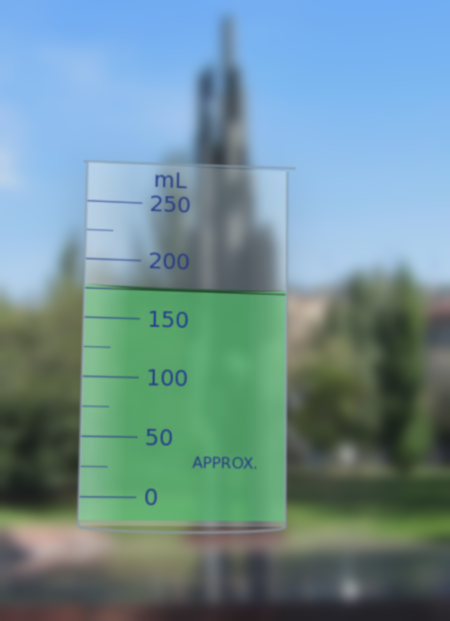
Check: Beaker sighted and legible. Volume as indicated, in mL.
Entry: 175 mL
